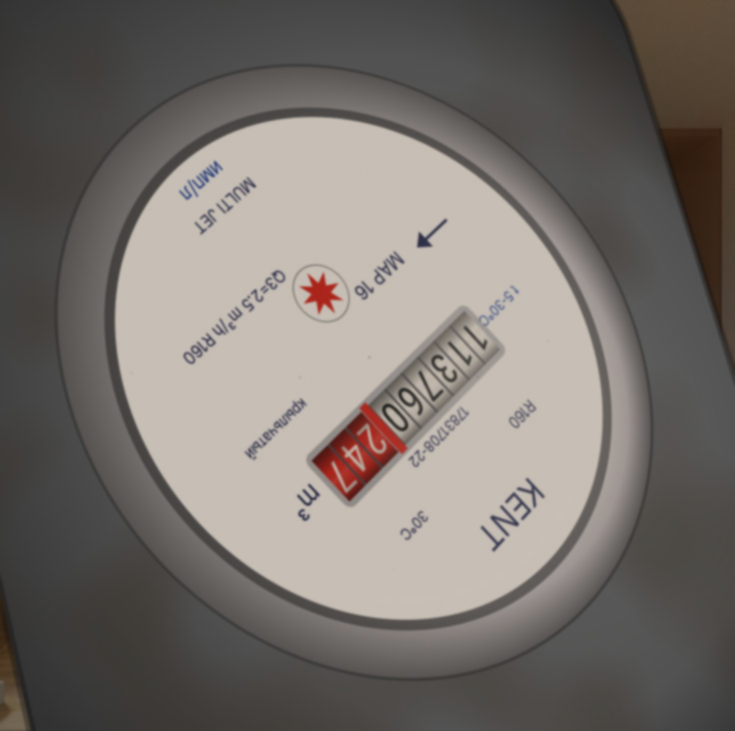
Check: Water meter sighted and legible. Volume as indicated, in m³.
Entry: 113760.247 m³
